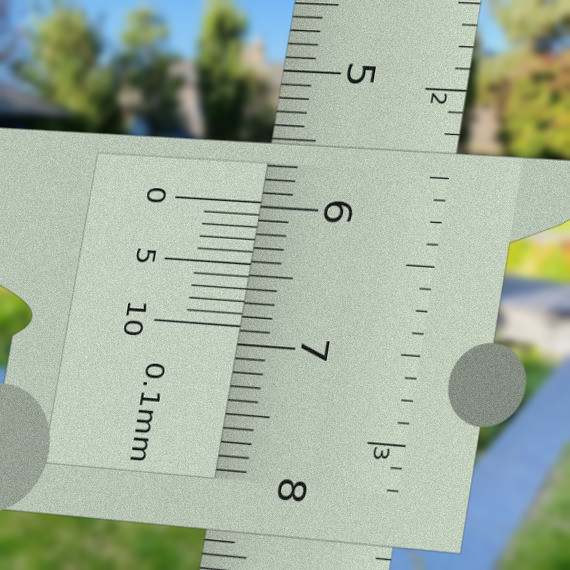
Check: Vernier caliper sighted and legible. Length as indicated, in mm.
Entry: 59.7 mm
